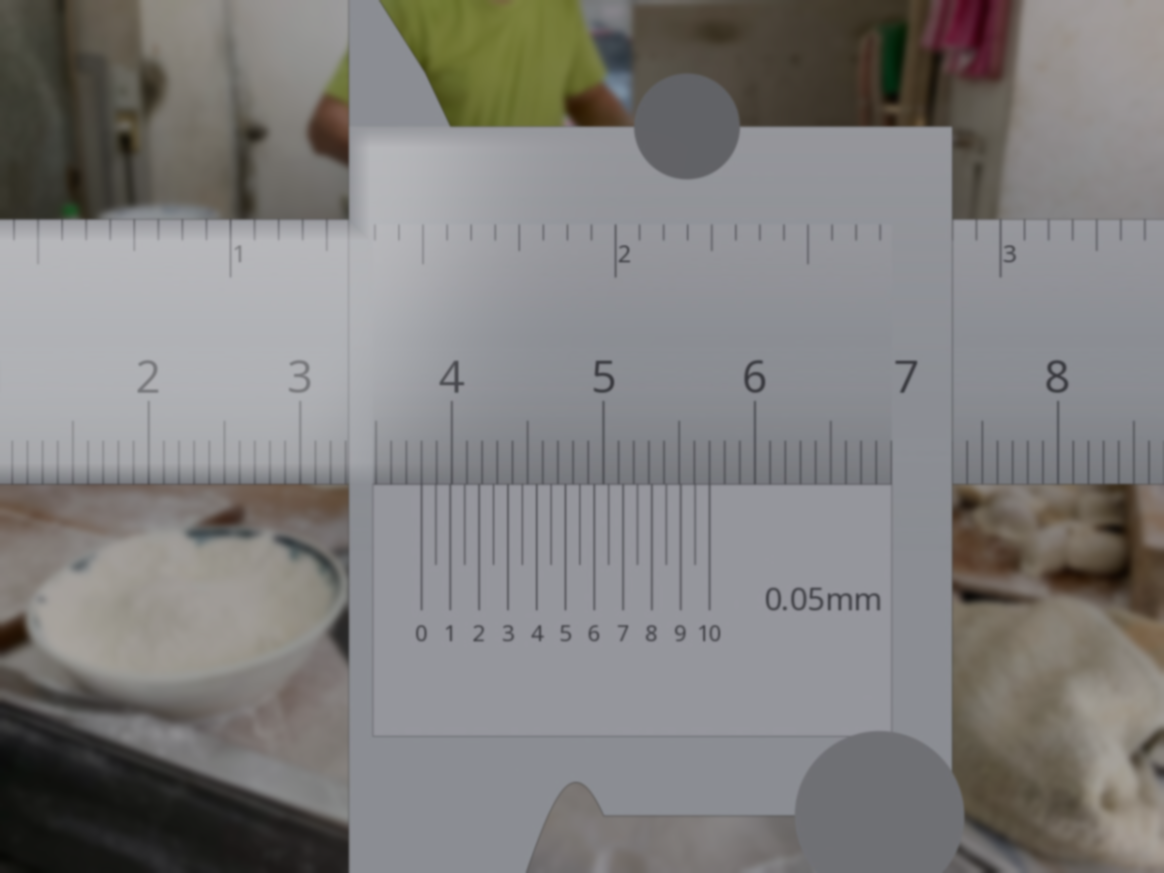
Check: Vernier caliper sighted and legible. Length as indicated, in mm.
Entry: 38.0 mm
